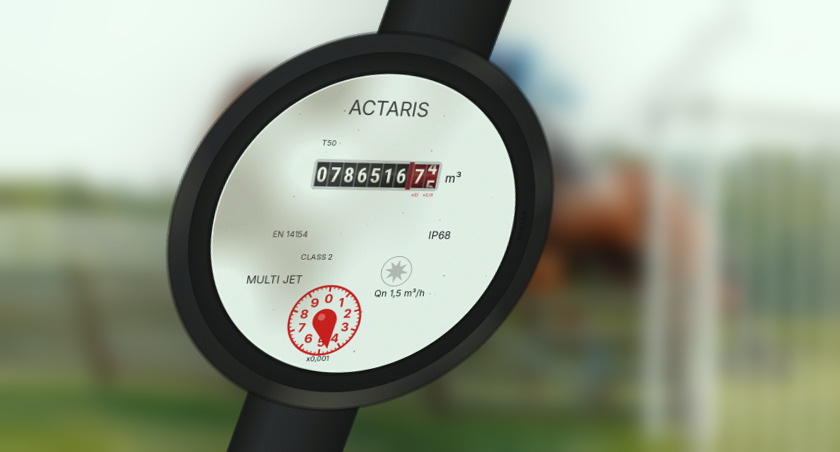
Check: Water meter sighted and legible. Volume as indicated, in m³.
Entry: 786516.744 m³
